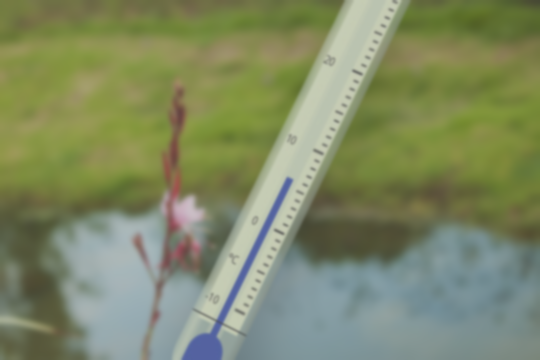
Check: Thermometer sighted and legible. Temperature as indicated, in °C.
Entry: 6 °C
